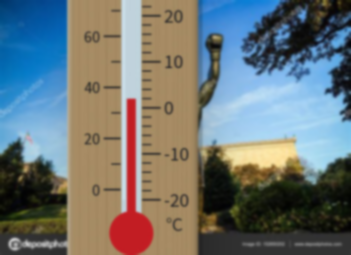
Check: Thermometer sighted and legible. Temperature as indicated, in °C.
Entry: 2 °C
